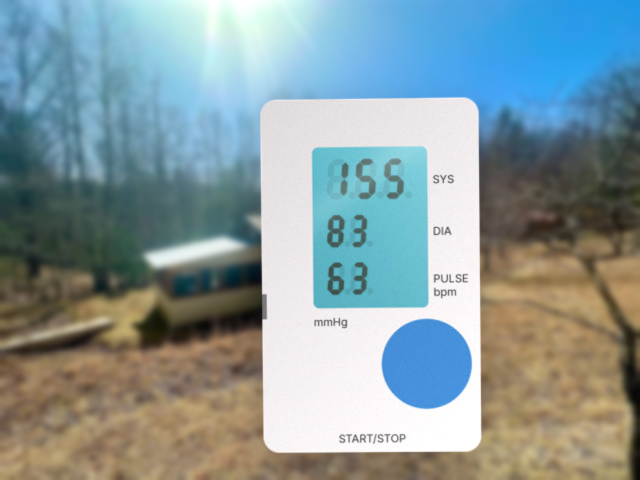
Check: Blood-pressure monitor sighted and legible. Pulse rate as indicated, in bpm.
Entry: 63 bpm
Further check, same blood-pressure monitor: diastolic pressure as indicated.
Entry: 83 mmHg
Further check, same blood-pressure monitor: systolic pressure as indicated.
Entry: 155 mmHg
